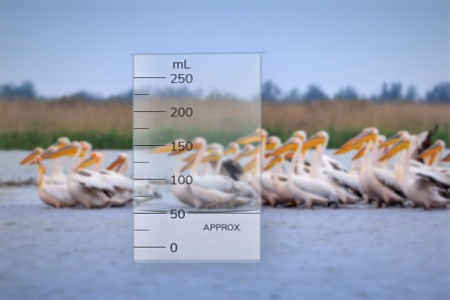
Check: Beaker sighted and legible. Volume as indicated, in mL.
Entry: 50 mL
